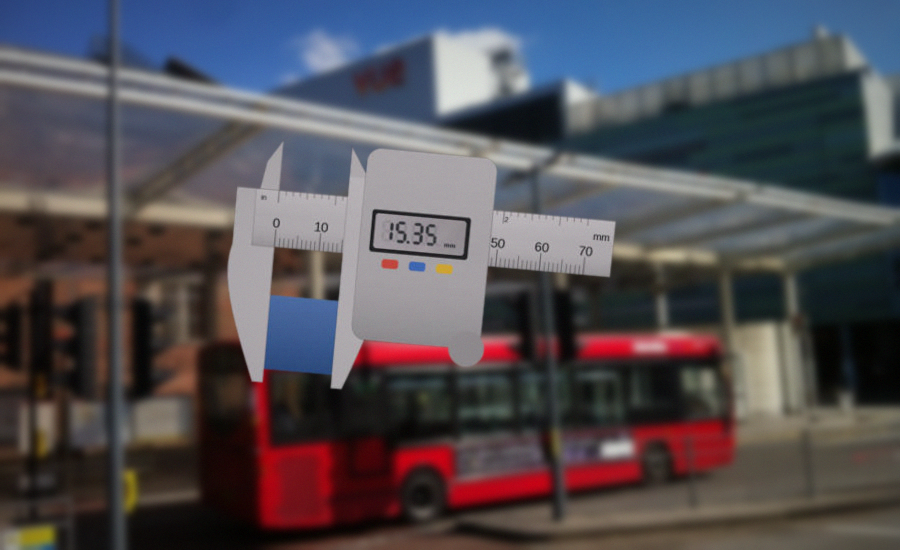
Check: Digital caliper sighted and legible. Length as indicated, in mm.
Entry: 15.35 mm
